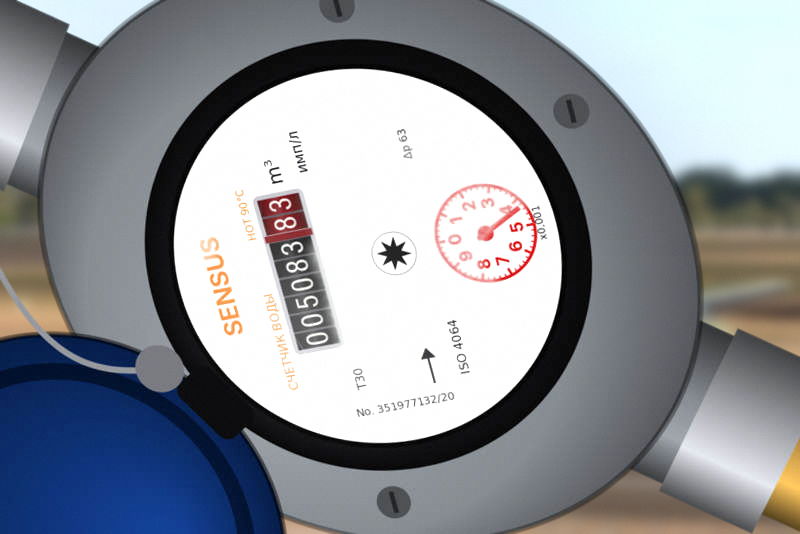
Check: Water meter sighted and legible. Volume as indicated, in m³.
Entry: 5083.834 m³
